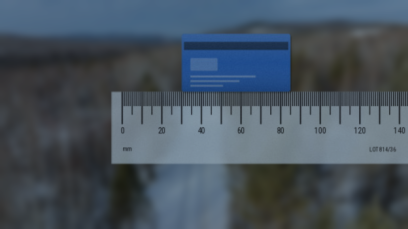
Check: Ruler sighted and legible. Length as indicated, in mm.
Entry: 55 mm
